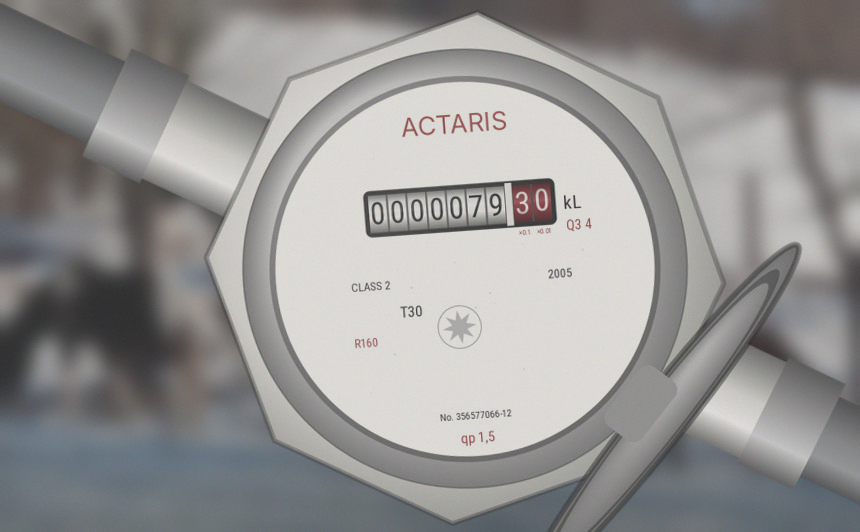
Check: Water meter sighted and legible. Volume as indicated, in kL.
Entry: 79.30 kL
